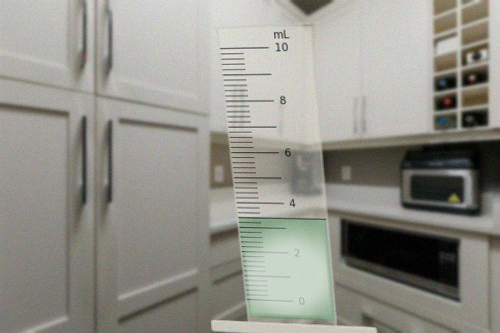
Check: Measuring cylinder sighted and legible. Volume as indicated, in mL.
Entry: 3.4 mL
